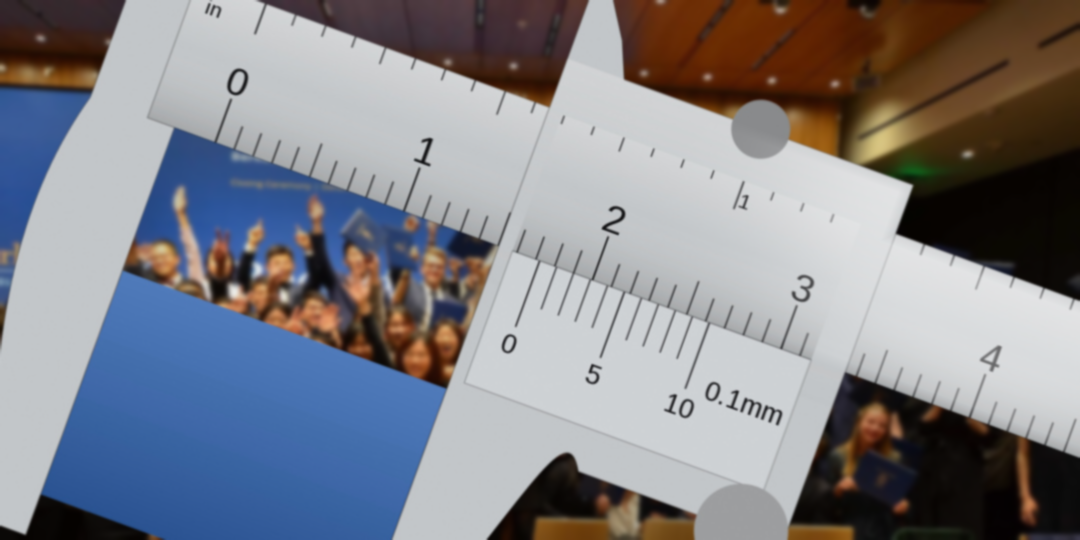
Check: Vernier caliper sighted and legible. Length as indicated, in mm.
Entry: 17.2 mm
